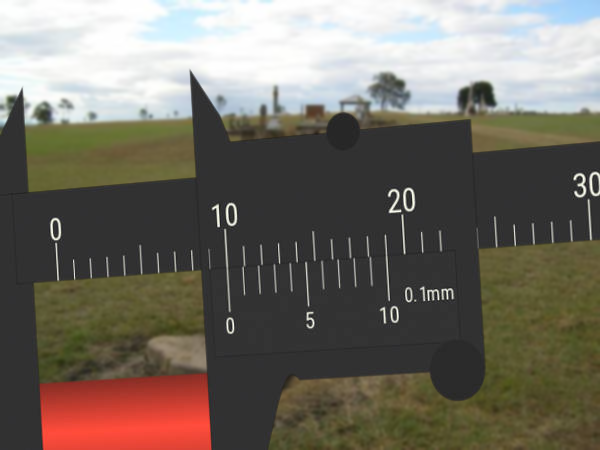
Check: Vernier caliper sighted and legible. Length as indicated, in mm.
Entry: 10.0 mm
